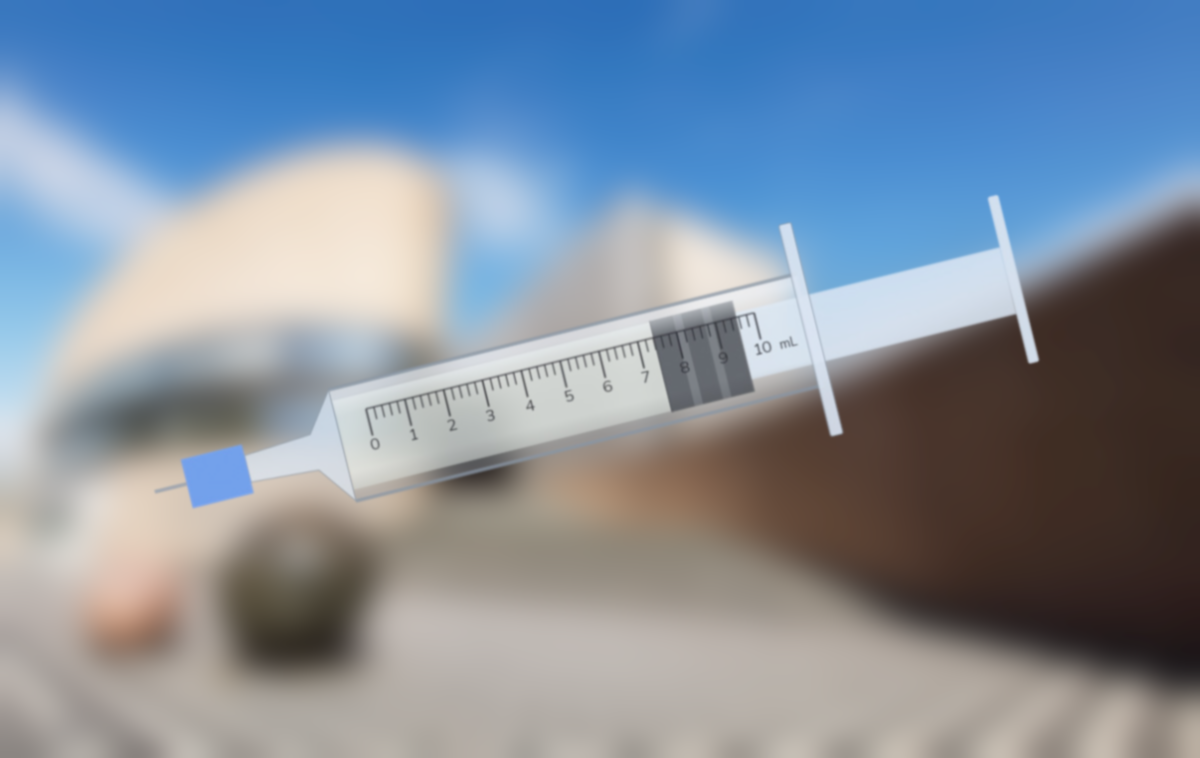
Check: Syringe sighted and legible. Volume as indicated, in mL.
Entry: 7.4 mL
